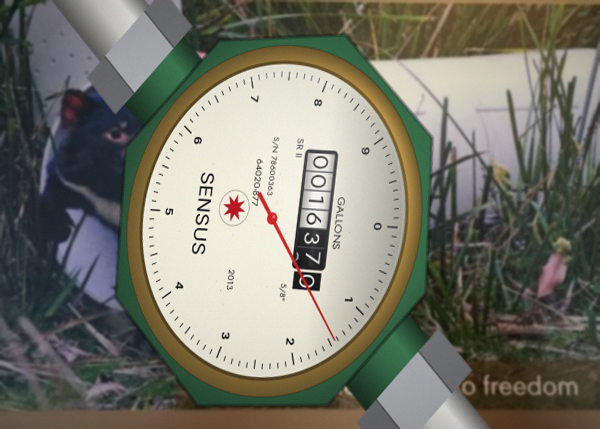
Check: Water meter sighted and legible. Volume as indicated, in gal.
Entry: 16371.4 gal
